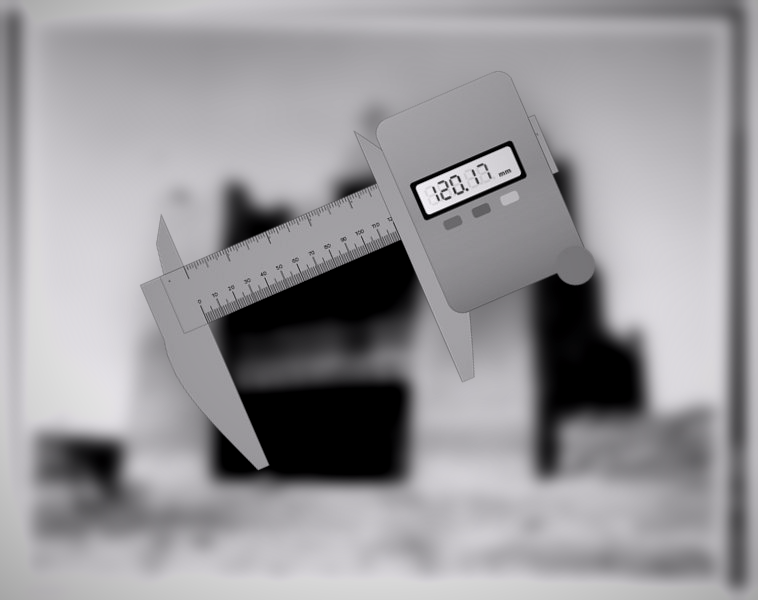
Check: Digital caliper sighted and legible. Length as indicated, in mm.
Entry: 120.17 mm
